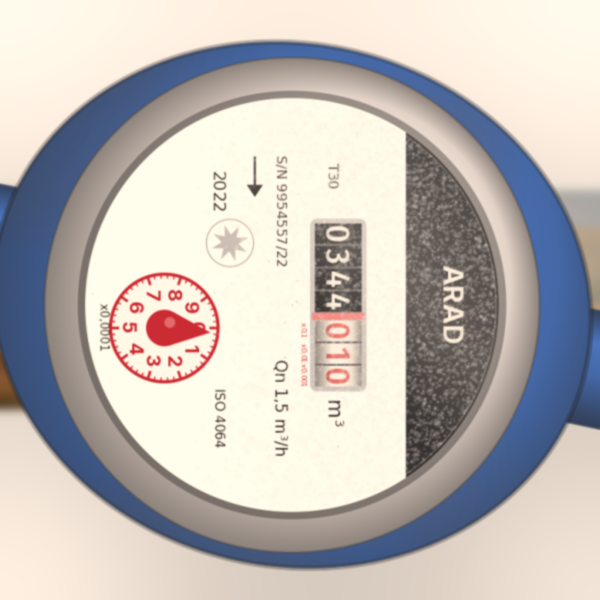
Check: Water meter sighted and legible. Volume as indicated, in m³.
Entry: 344.0100 m³
